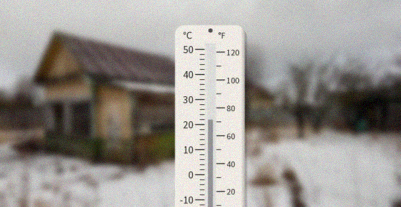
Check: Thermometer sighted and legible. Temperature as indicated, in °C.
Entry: 22 °C
